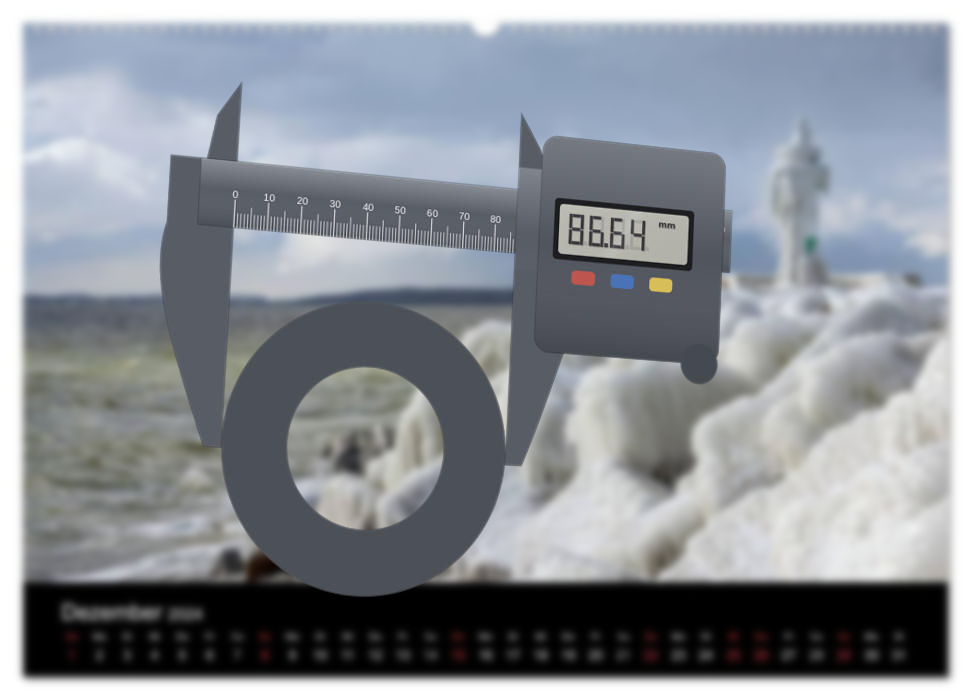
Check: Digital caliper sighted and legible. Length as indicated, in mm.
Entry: 86.64 mm
